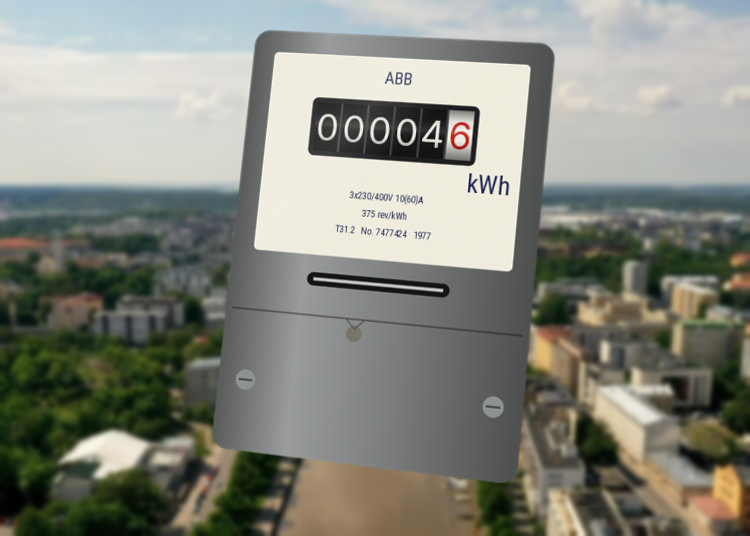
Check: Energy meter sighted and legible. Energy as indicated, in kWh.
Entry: 4.6 kWh
